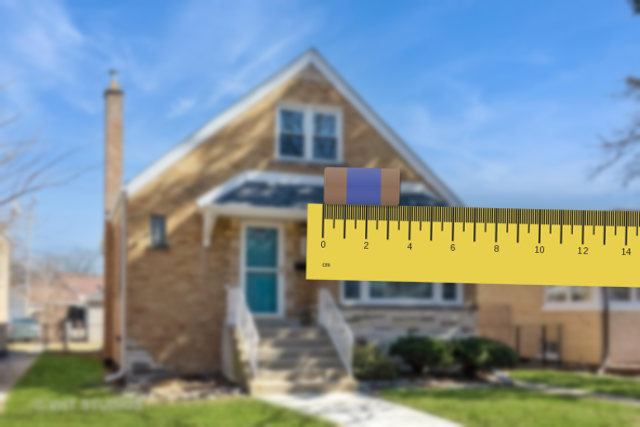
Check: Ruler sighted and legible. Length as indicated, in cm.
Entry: 3.5 cm
